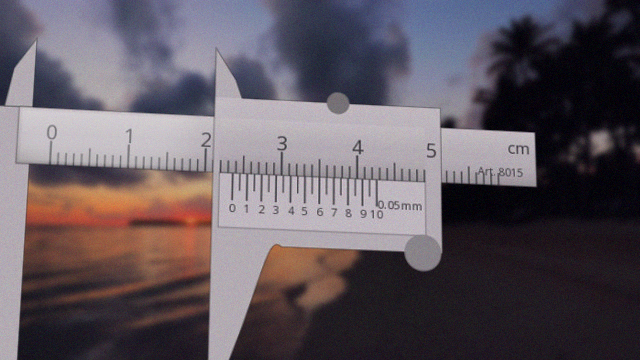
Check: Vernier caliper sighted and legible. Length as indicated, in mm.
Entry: 23.6 mm
